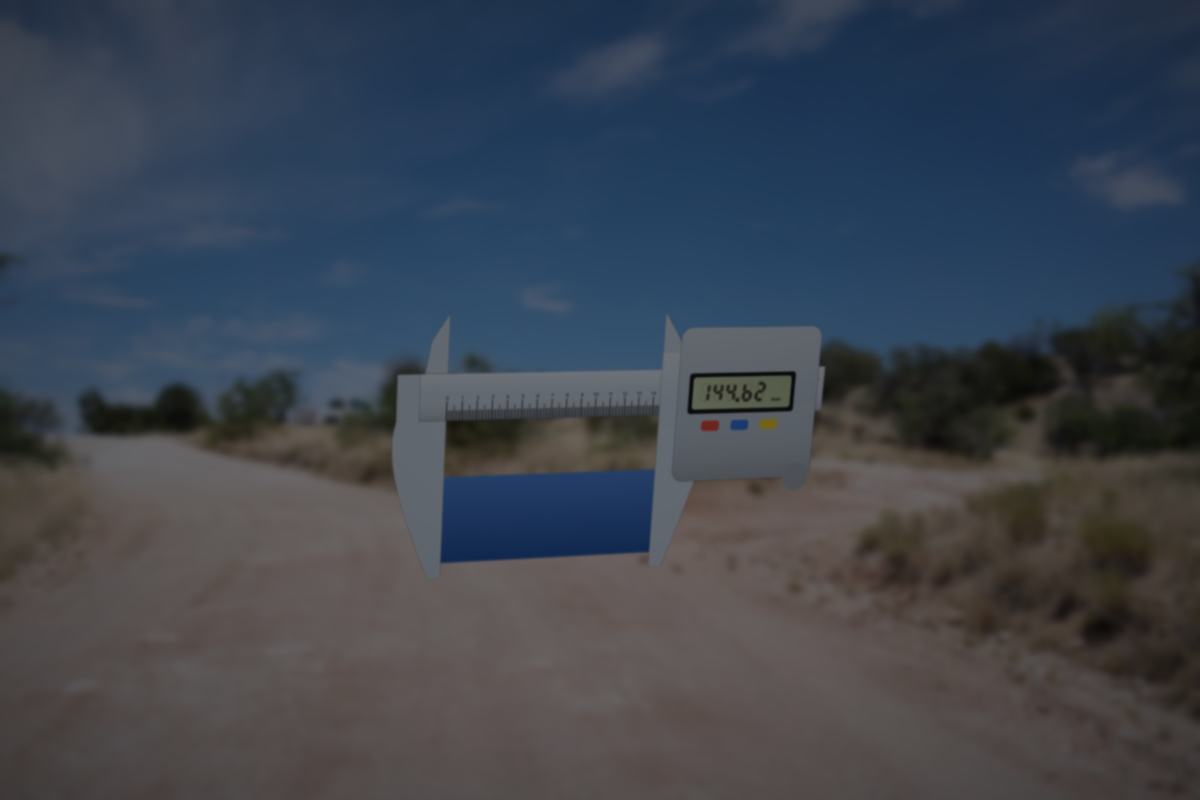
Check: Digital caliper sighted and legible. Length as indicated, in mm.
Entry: 144.62 mm
